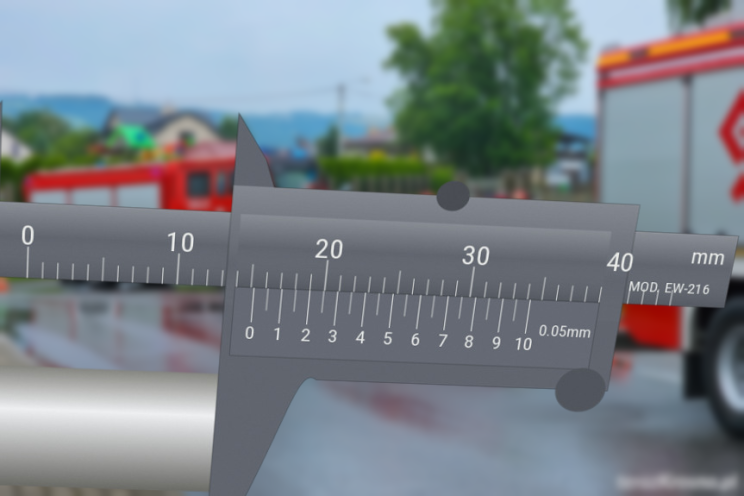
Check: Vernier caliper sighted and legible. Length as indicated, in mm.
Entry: 15.2 mm
